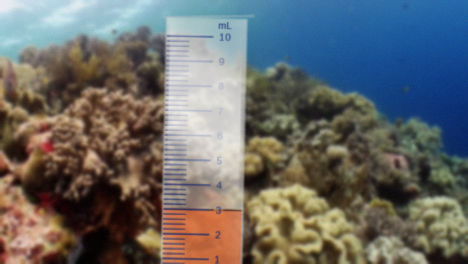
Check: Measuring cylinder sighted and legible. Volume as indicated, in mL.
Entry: 3 mL
